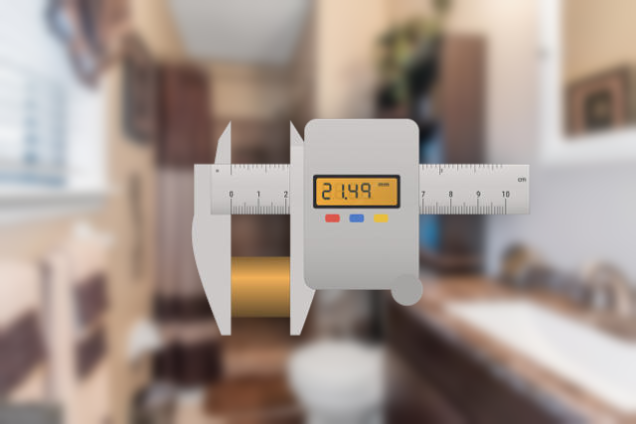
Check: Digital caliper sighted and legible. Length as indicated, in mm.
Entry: 21.49 mm
